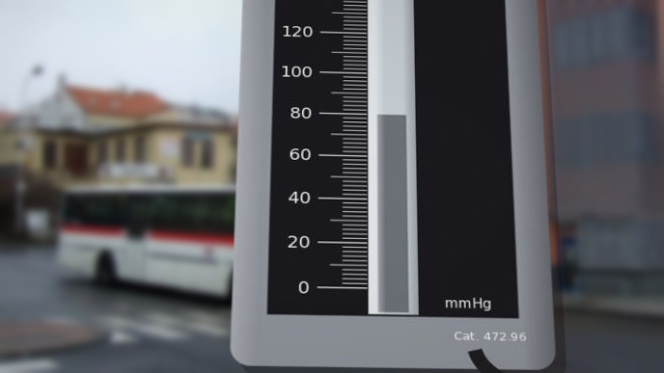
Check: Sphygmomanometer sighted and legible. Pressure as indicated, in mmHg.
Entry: 80 mmHg
